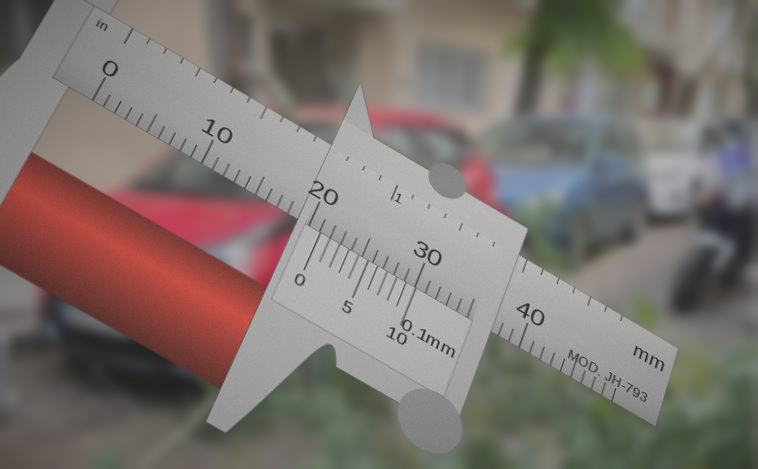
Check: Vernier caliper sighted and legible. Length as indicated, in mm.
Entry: 21.1 mm
